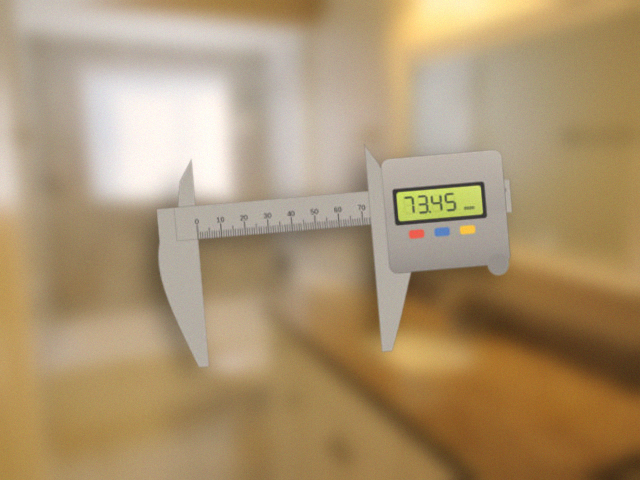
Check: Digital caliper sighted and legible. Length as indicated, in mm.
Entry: 73.45 mm
